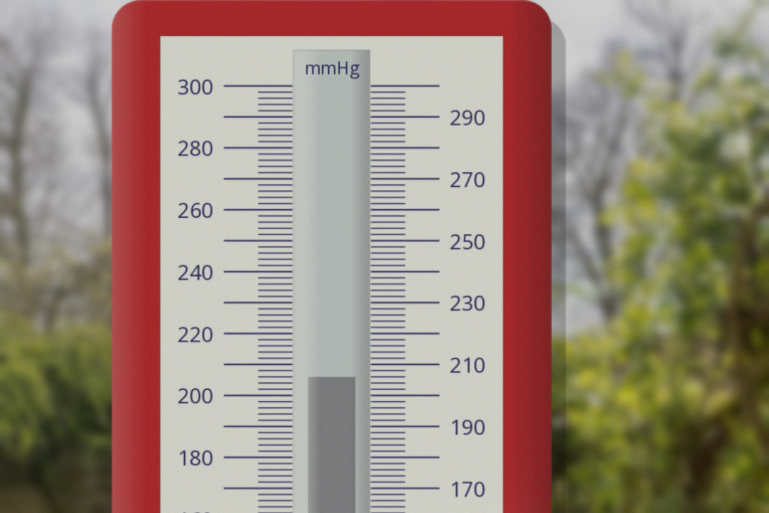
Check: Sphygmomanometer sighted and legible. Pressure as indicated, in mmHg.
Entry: 206 mmHg
